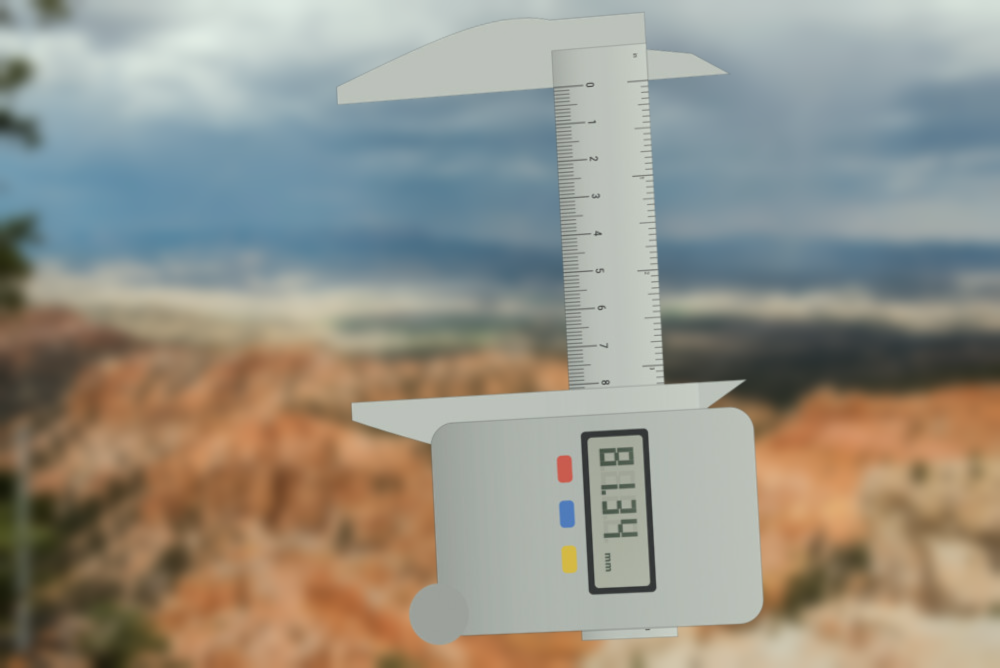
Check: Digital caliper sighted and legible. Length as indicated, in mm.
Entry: 81.34 mm
